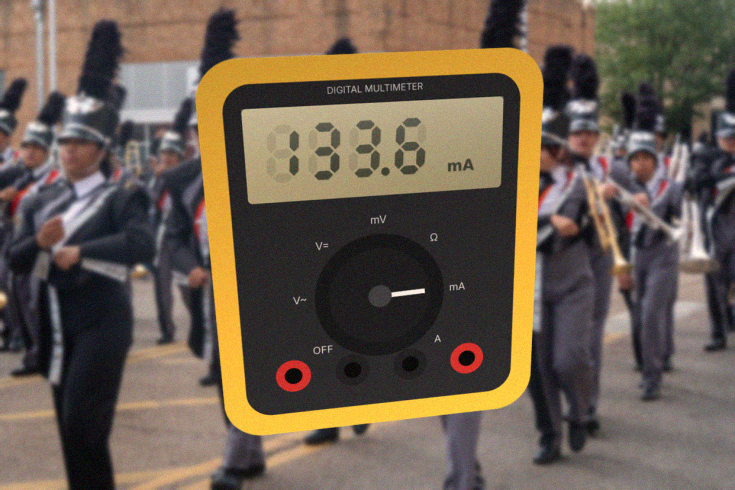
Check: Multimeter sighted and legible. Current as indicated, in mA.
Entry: 133.6 mA
